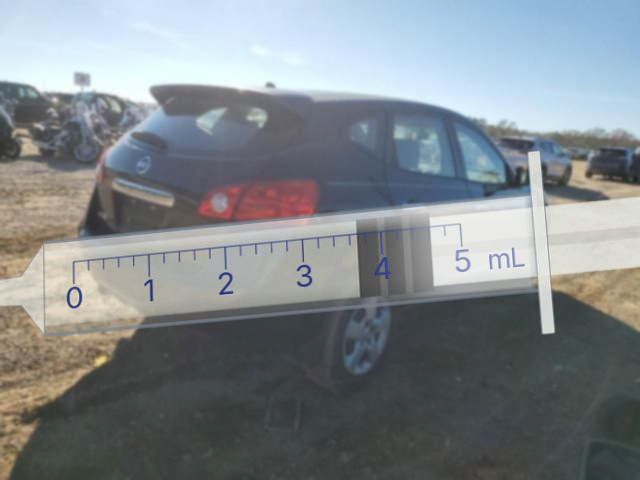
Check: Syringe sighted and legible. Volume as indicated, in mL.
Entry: 3.7 mL
